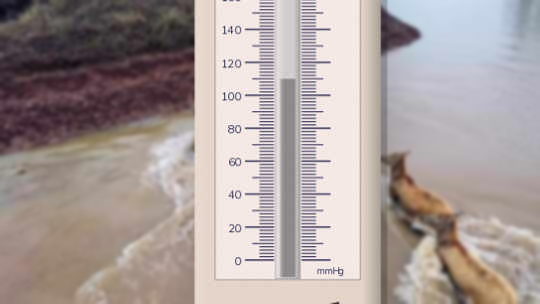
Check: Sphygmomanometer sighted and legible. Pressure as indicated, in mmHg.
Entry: 110 mmHg
